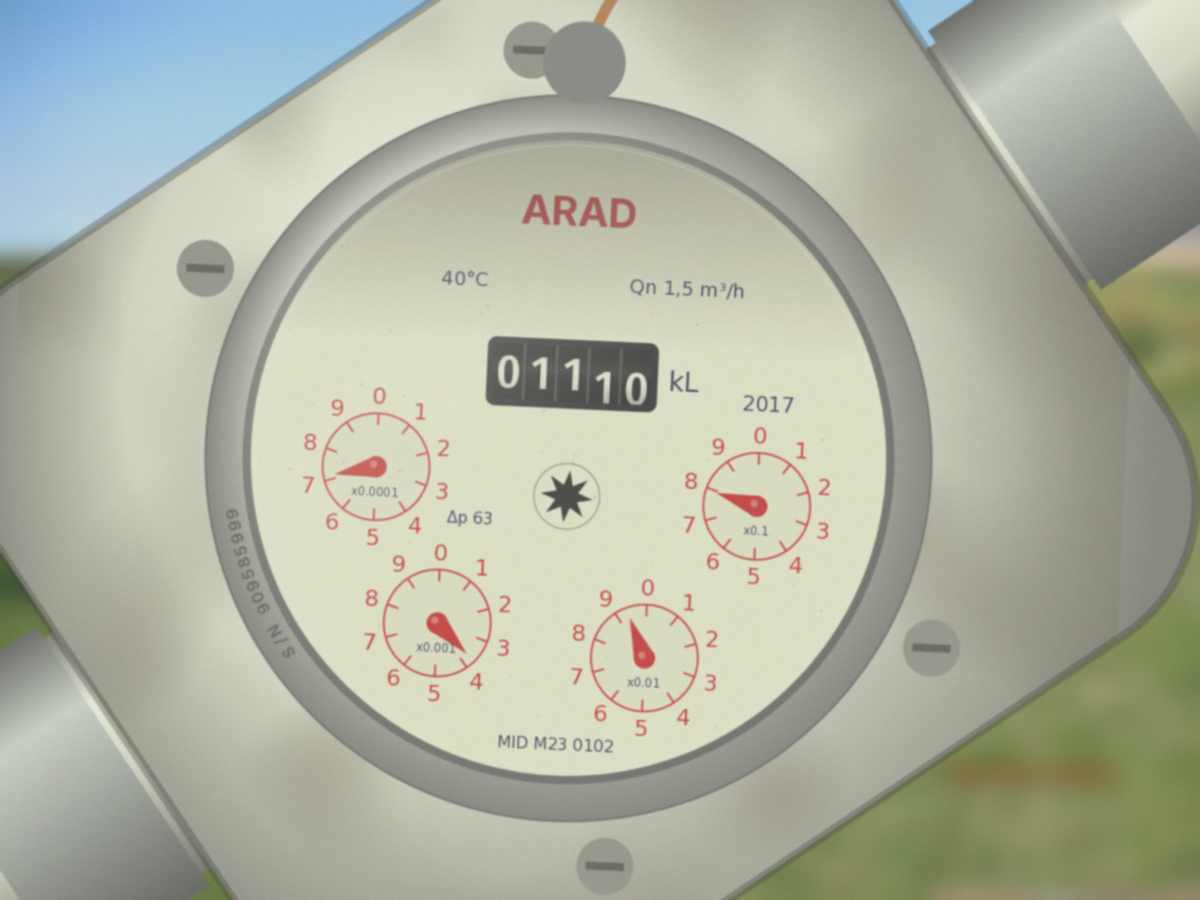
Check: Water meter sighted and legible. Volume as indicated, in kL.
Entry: 1109.7937 kL
